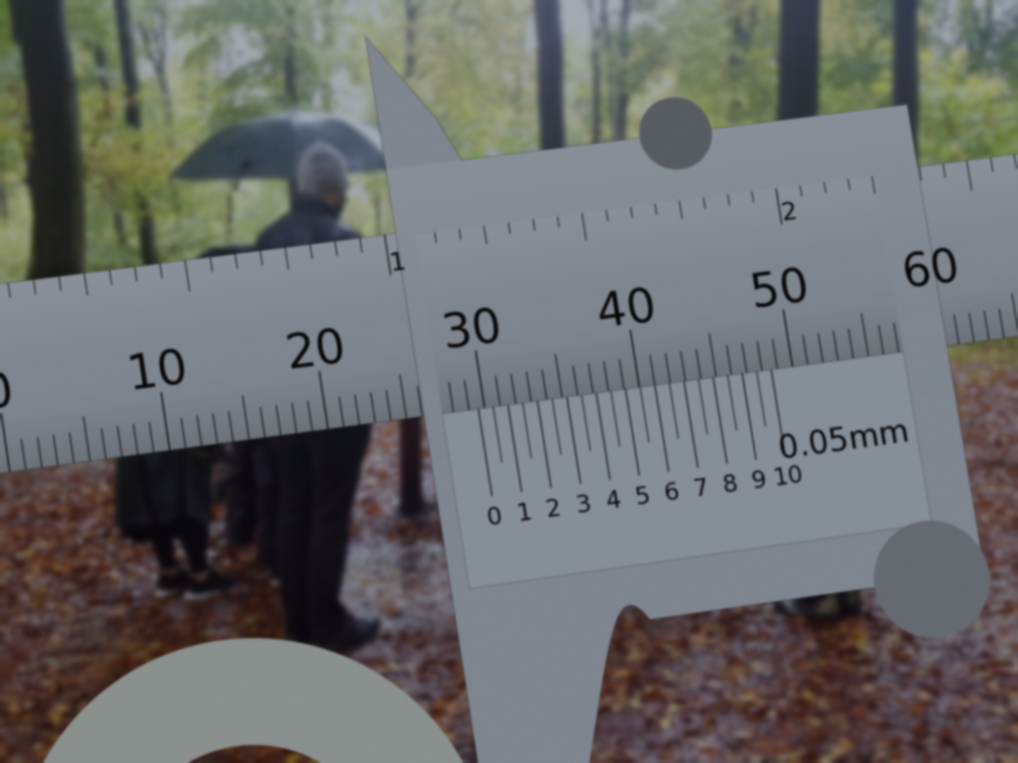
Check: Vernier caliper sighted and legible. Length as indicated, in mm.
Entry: 29.6 mm
